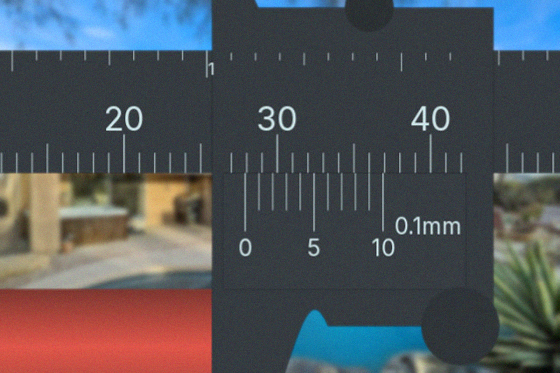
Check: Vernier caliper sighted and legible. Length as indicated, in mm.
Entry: 27.9 mm
